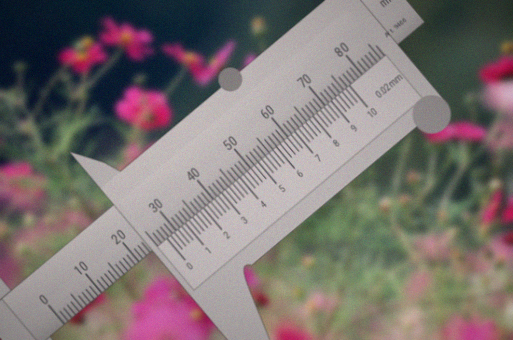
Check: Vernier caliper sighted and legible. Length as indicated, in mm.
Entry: 27.5 mm
